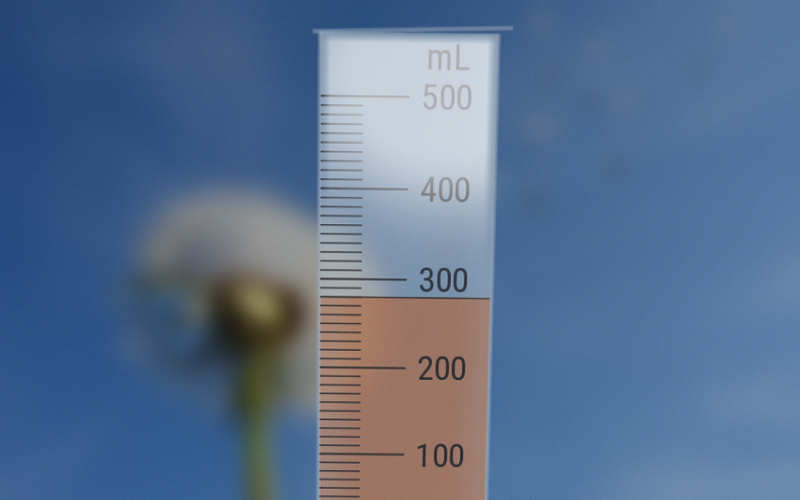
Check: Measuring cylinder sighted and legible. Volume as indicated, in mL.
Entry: 280 mL
